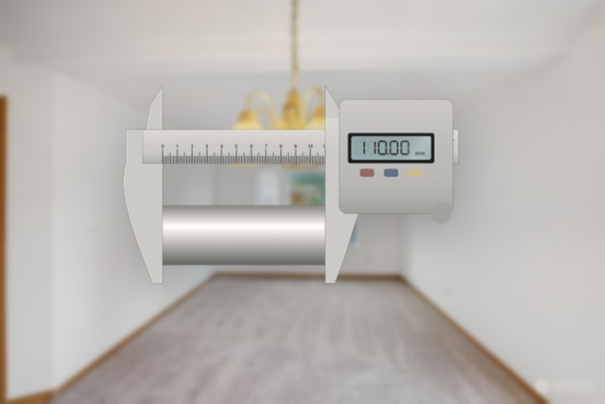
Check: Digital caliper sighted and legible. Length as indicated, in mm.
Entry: 110.00 mm
